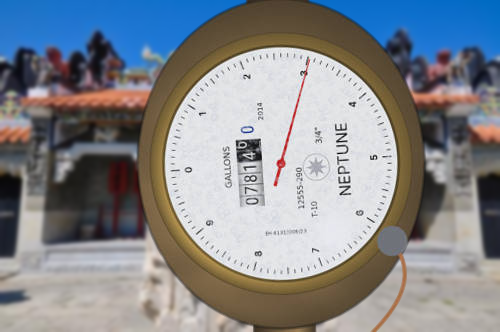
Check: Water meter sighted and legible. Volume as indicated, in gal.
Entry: 781463.0 gal
